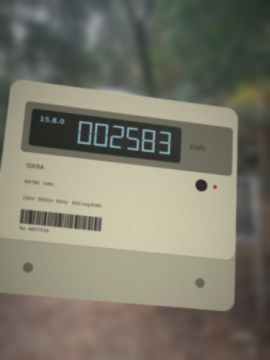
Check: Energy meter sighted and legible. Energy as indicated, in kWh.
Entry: 2583 kWh
